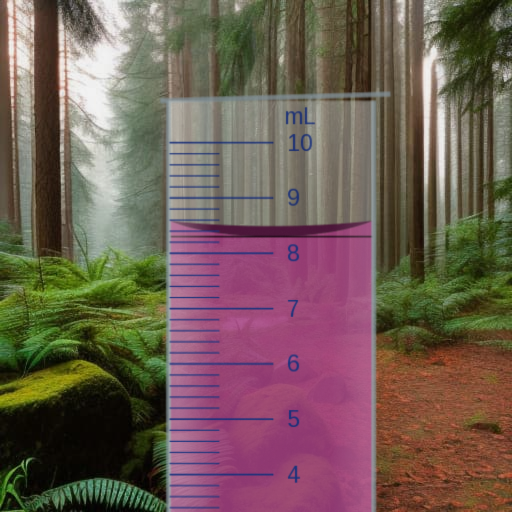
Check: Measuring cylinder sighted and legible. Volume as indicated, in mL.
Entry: 8.3 mL
